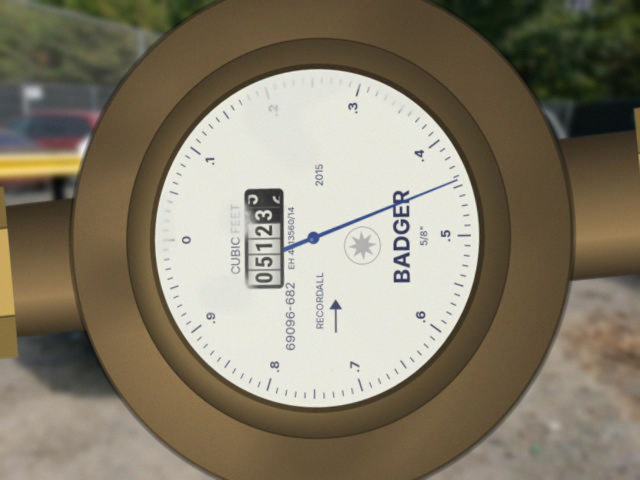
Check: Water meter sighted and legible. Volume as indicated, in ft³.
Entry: 51235.44 ft³
